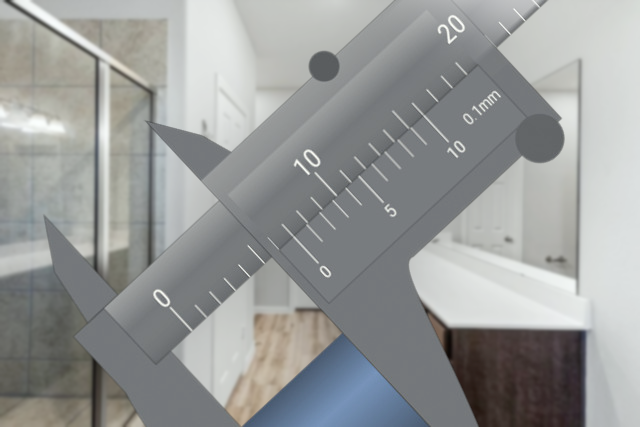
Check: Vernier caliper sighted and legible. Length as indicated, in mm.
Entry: 7.0 mm
